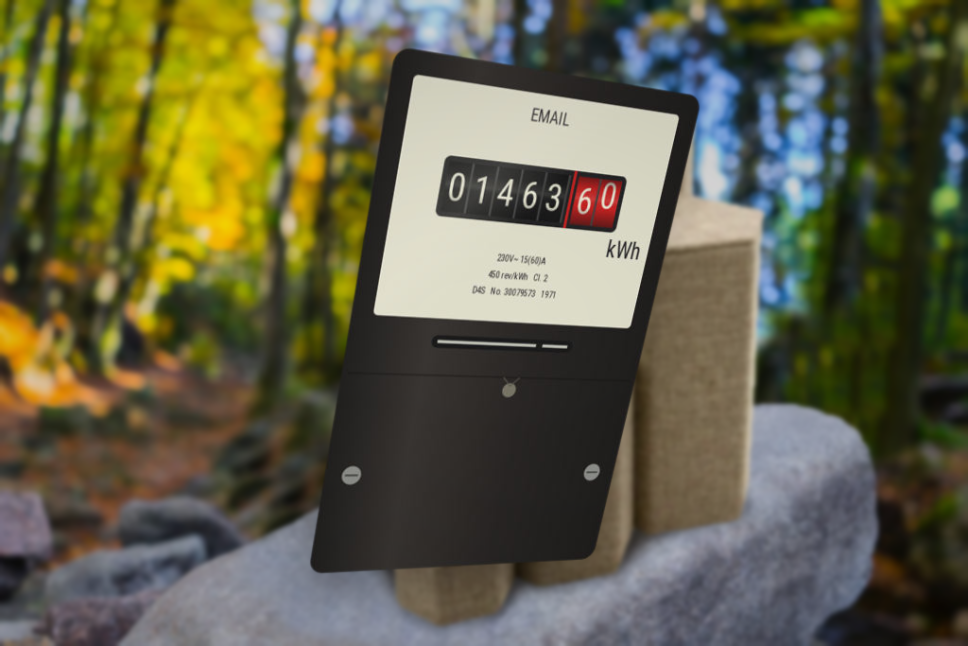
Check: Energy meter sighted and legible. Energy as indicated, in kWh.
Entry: 1463.60 kWh
